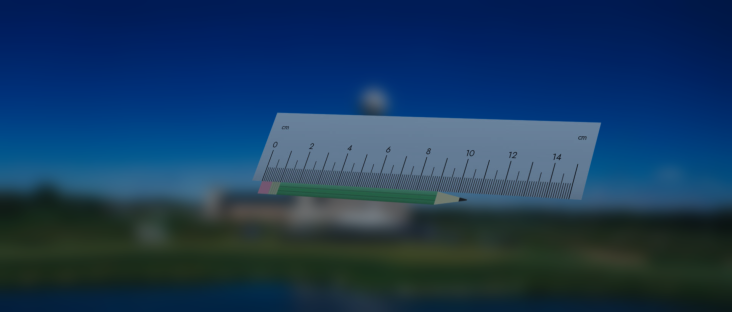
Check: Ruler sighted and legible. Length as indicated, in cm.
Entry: 10.5 cm
